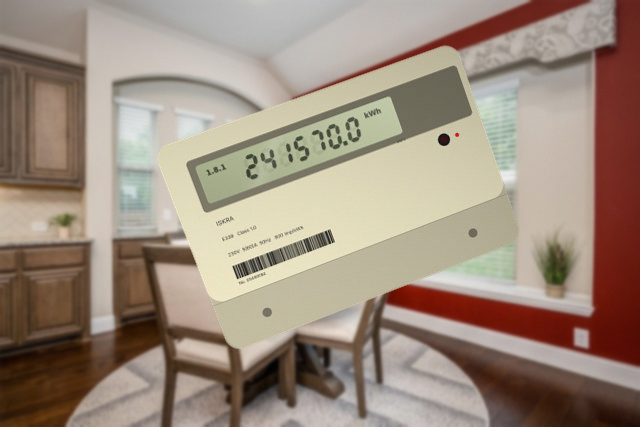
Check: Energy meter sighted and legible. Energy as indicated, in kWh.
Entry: 241570.0 kWh
